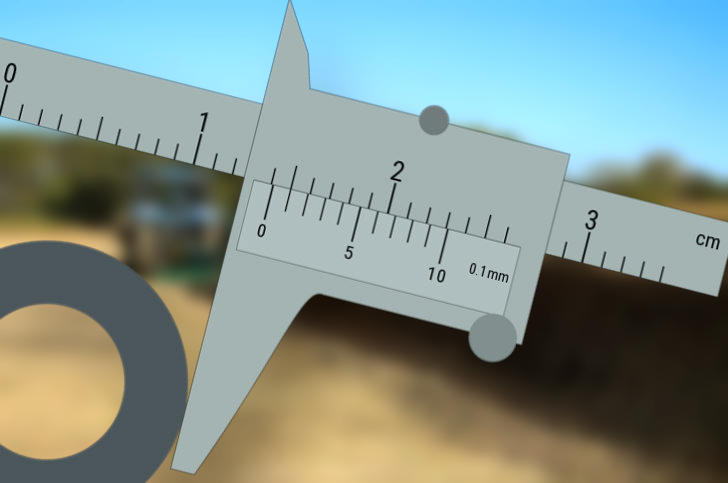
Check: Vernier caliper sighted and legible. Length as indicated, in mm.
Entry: 14.1 mm
